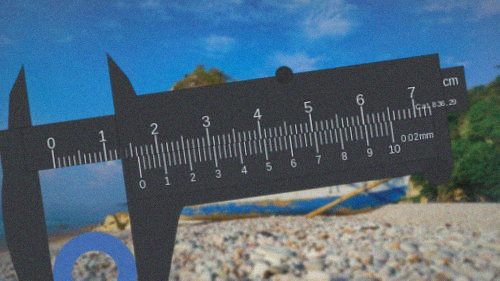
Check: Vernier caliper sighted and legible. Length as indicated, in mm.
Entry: 16.2 mm
